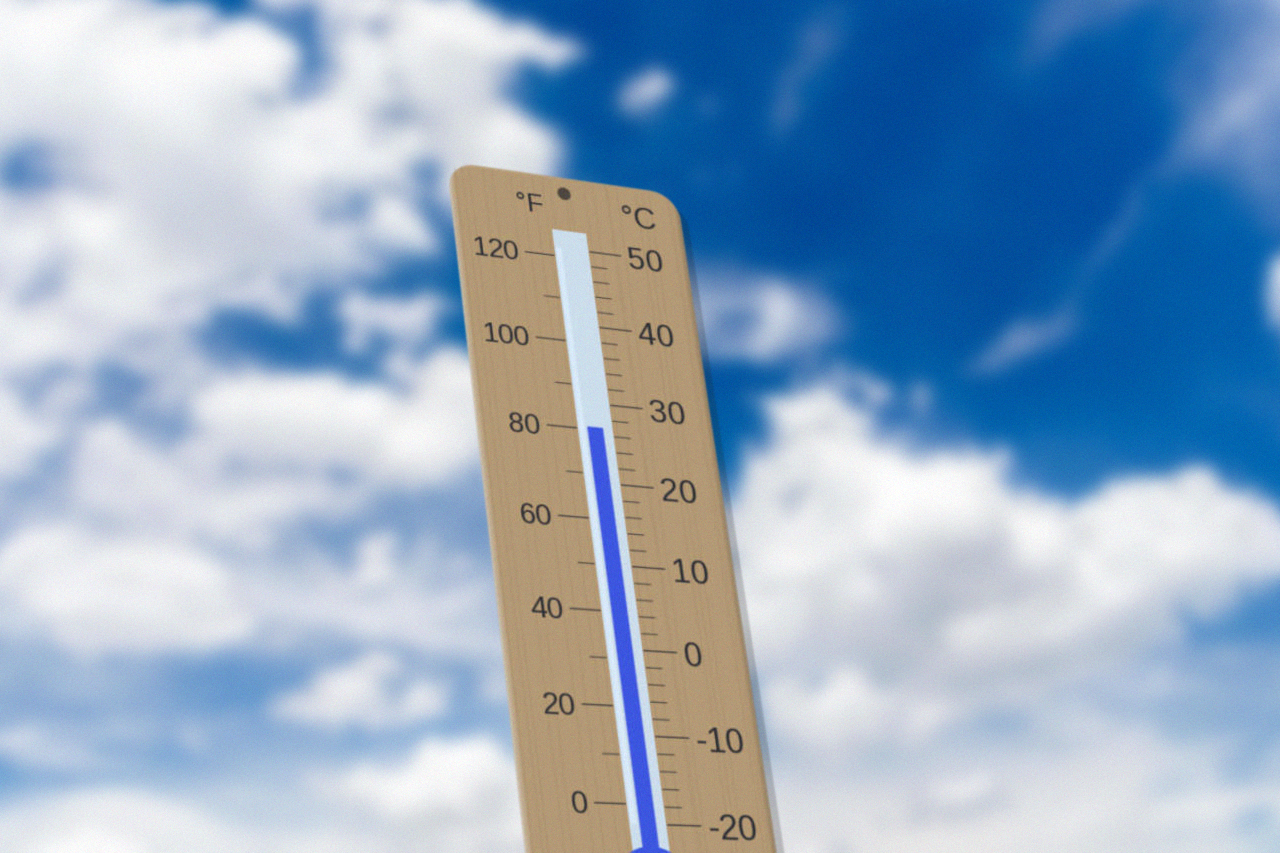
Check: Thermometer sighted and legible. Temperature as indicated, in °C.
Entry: 27 °C
